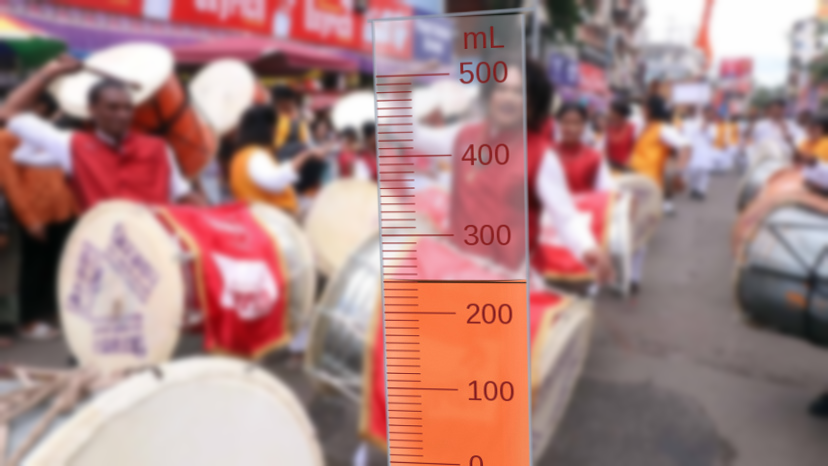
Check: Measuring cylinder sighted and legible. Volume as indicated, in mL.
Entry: 240 mL
